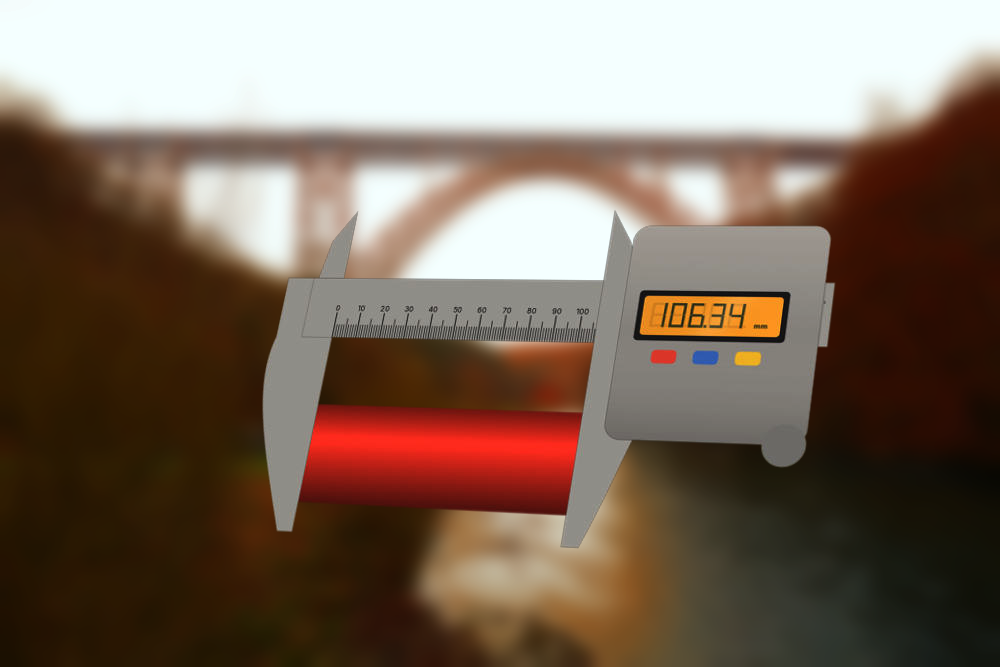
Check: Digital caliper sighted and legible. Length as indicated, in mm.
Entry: 106.34 mm
